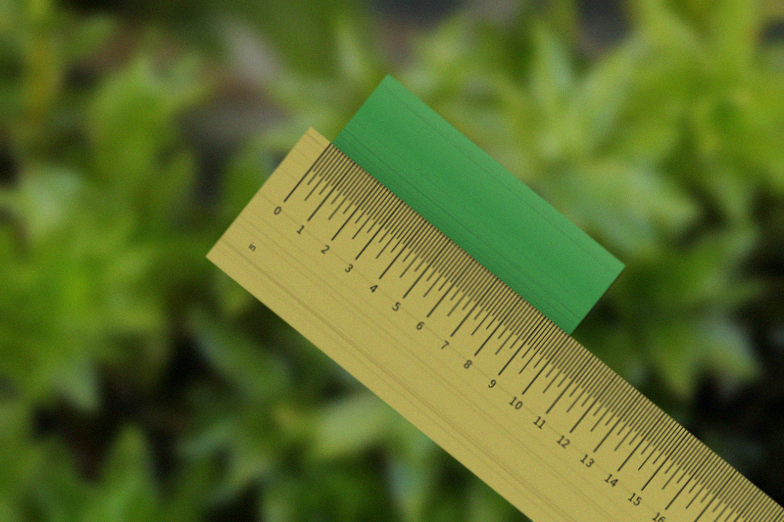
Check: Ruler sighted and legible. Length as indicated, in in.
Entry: 10 in
